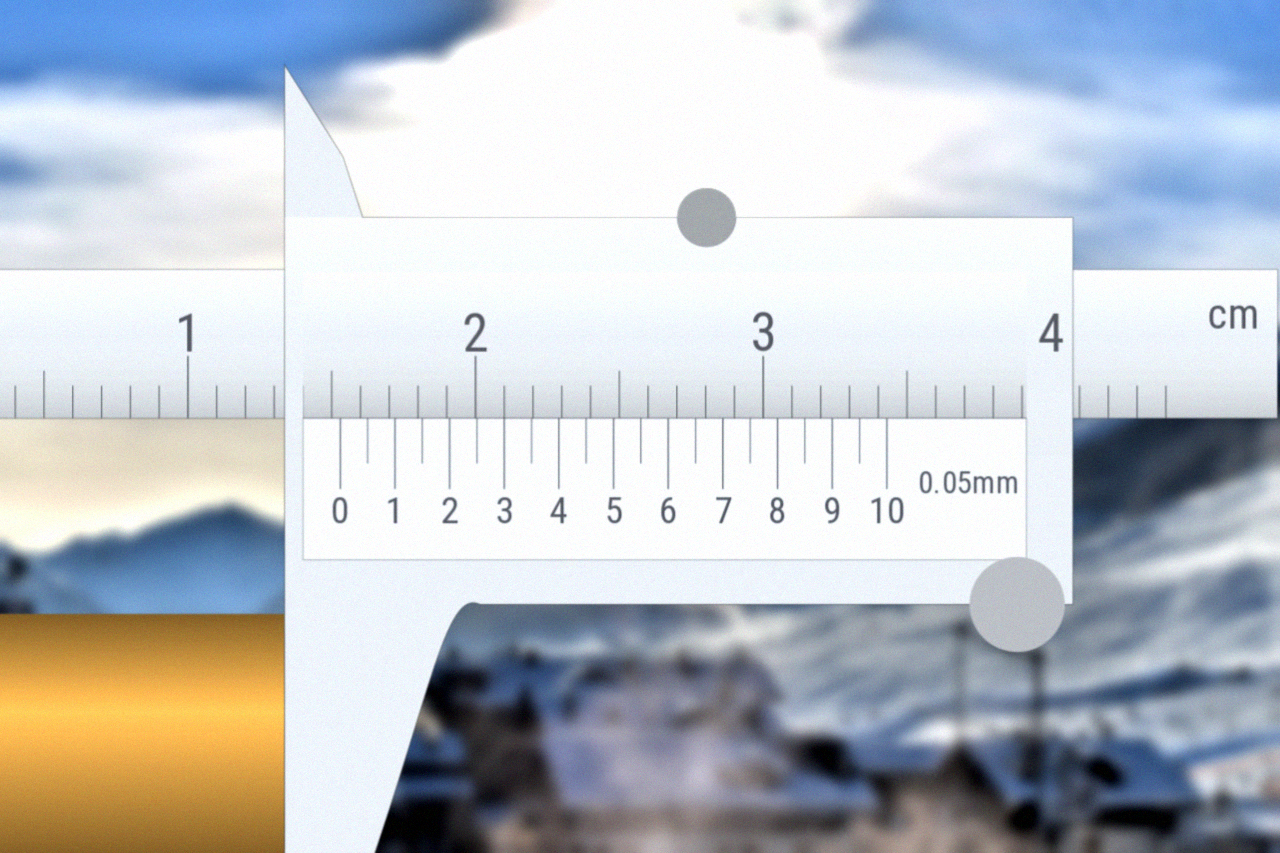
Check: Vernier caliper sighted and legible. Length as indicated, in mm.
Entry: 15.30 mm
